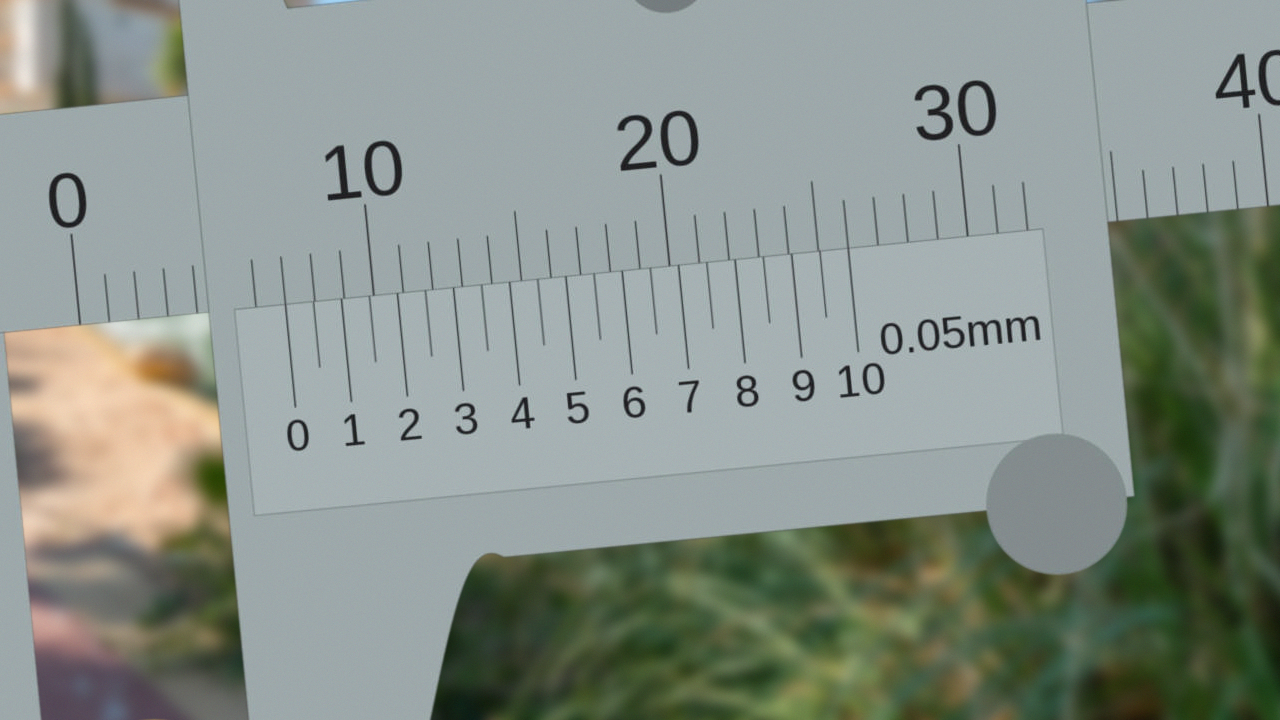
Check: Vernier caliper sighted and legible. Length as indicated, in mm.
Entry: 7.00 mm
